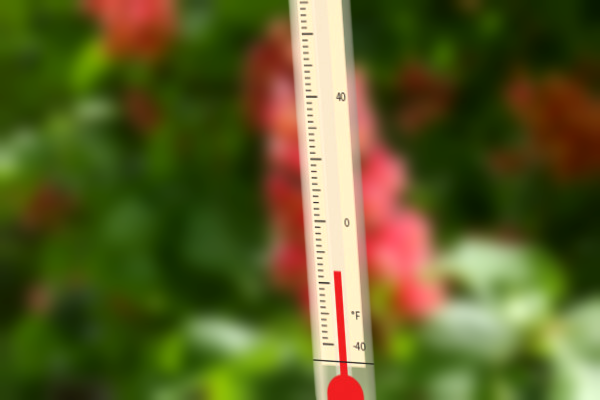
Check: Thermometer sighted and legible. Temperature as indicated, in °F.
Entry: -16 °F
